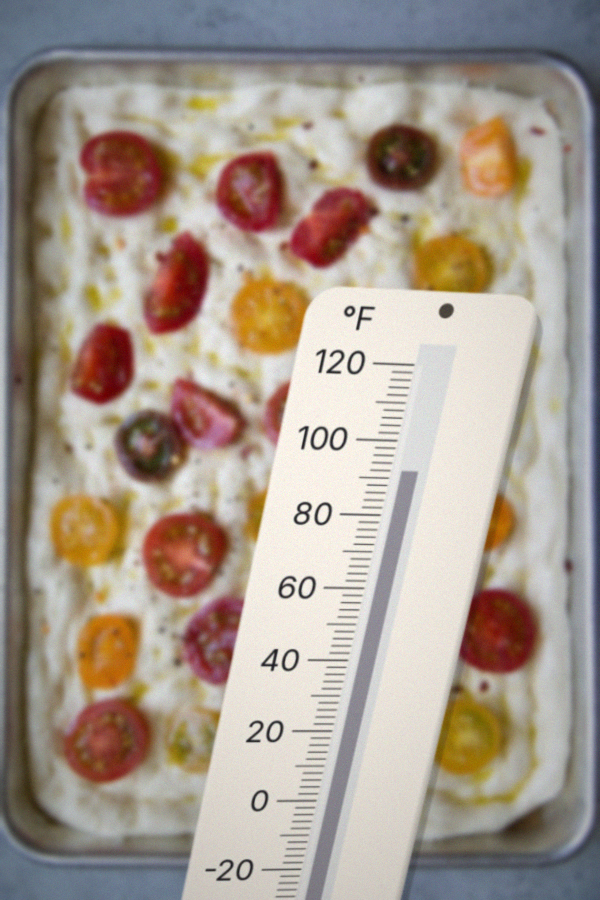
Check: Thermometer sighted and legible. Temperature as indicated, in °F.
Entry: 92 °F
